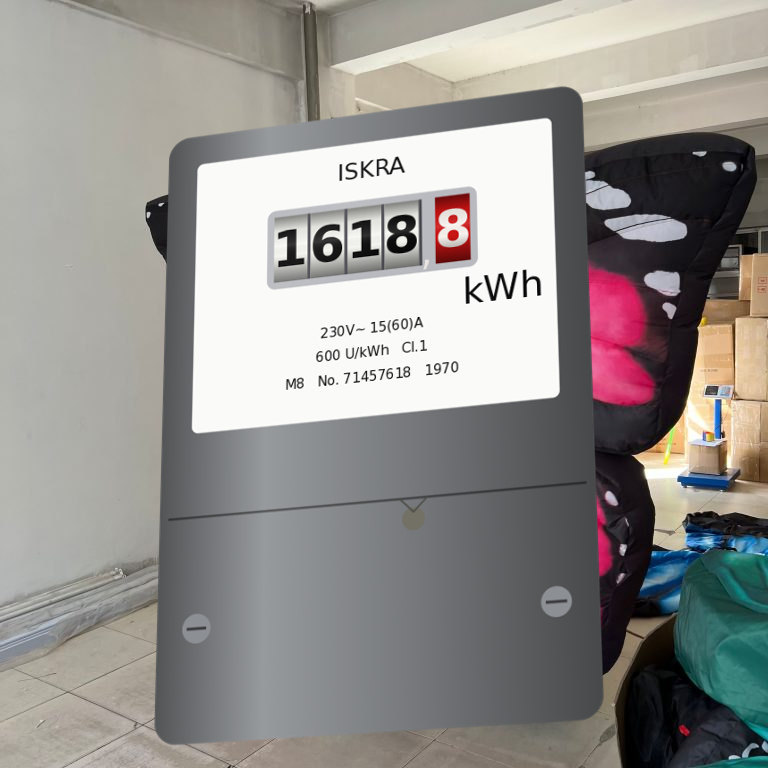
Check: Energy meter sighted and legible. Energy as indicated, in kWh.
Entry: 1618.8 kWh
